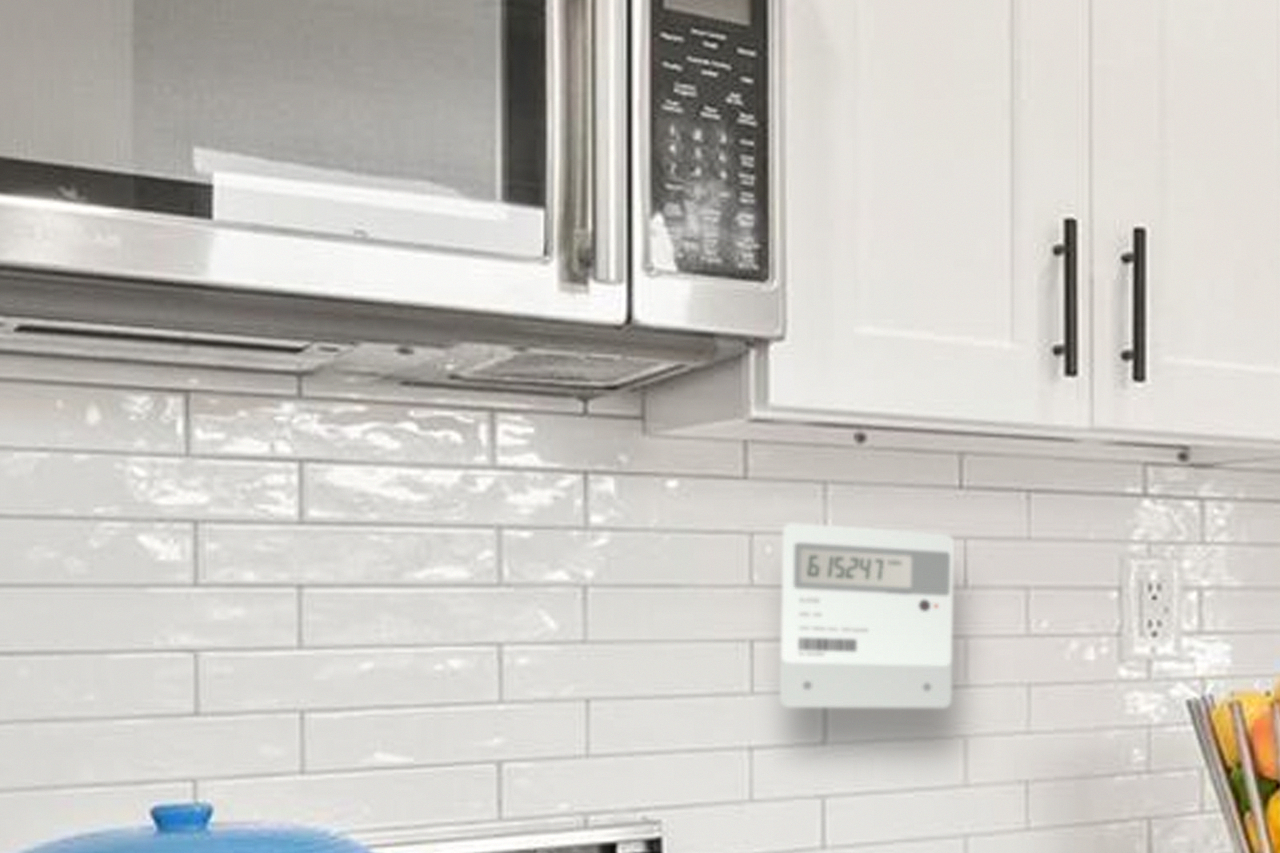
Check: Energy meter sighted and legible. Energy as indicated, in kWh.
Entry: 615247 kWh
